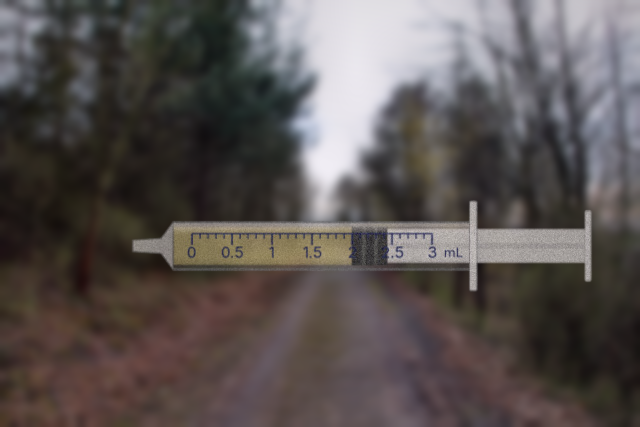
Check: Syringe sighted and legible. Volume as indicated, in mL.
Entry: 2 mL
